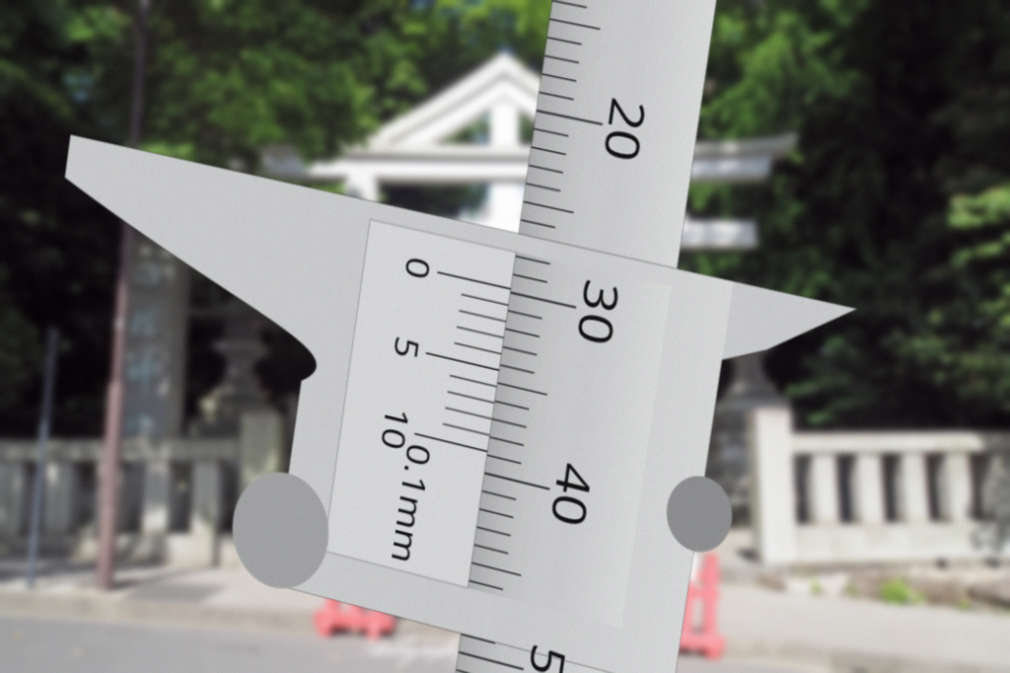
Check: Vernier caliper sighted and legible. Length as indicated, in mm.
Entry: 29.8 mm
